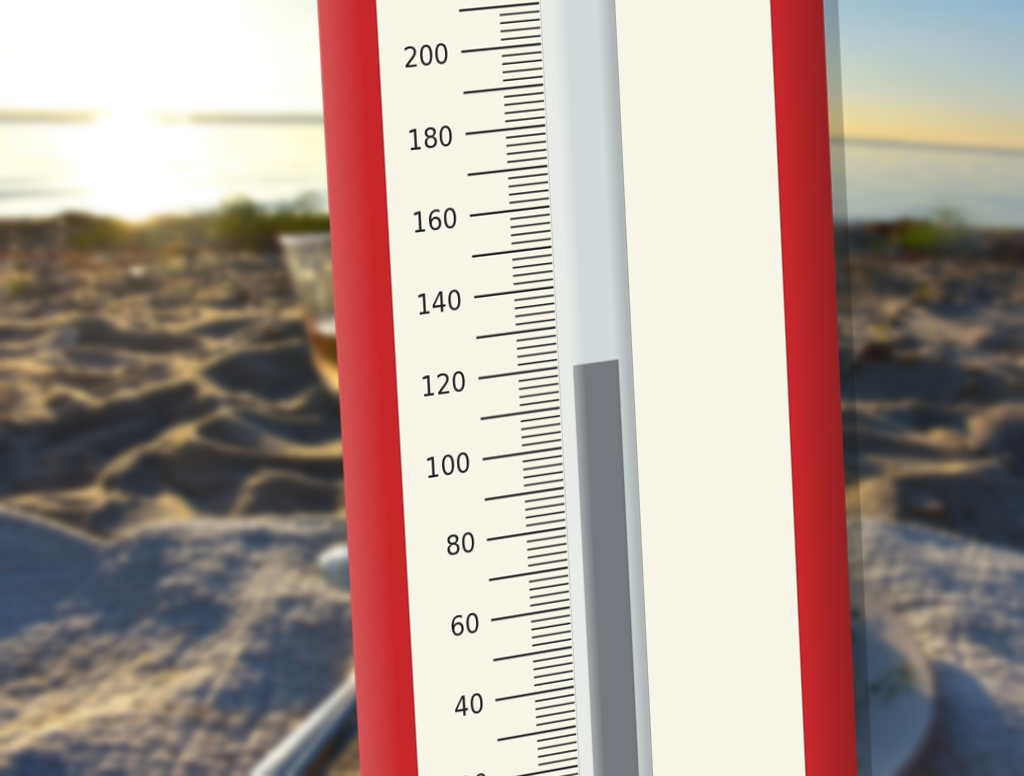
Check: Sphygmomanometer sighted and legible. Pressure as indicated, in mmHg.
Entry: 120 mmHg
